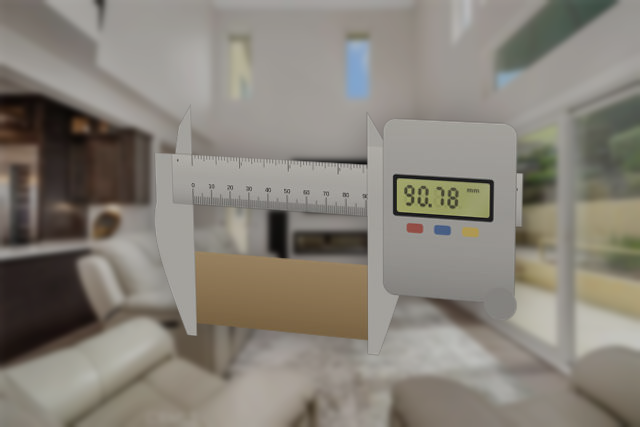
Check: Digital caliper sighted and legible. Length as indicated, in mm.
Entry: 90.78 mm
